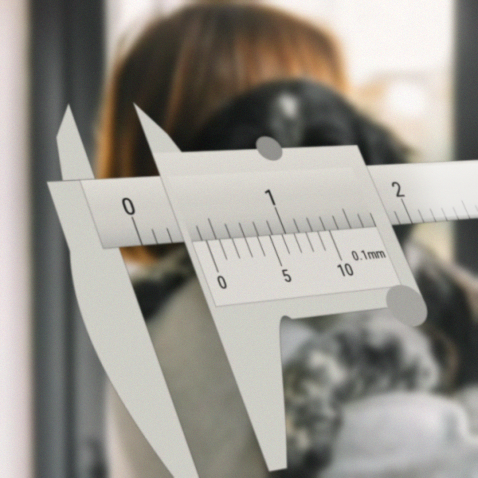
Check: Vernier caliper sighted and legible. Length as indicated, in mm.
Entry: 4.3 mm
